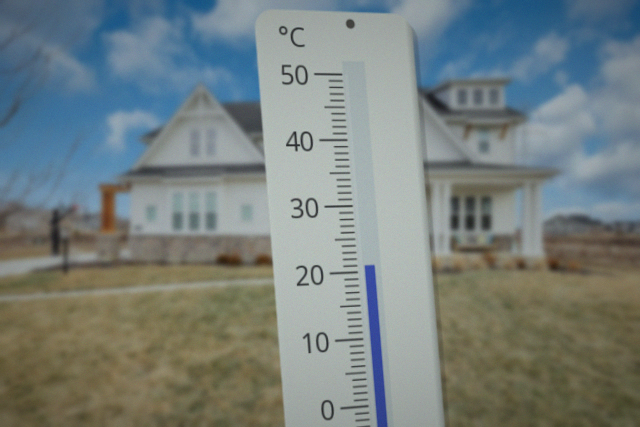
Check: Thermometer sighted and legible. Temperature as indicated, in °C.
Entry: 21 °C
